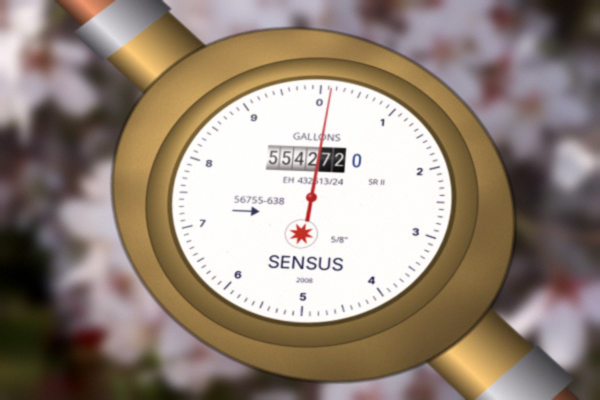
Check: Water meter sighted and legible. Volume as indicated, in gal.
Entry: 5542720.1 gal
